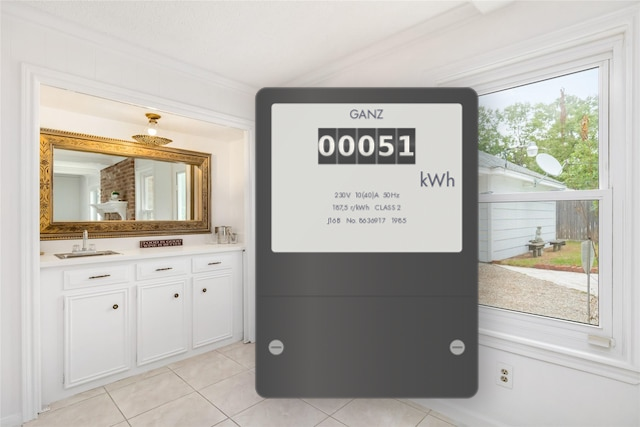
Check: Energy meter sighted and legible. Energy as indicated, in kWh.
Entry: 51 kWh
